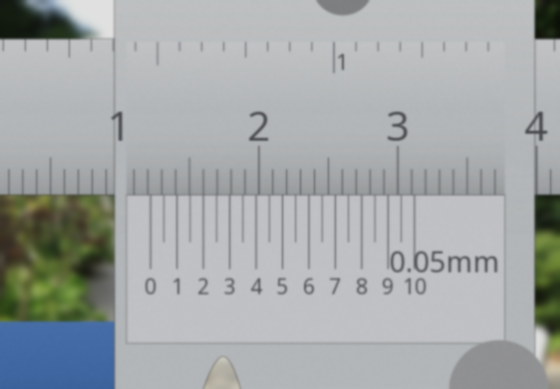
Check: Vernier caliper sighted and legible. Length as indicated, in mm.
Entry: 12.2 mm
